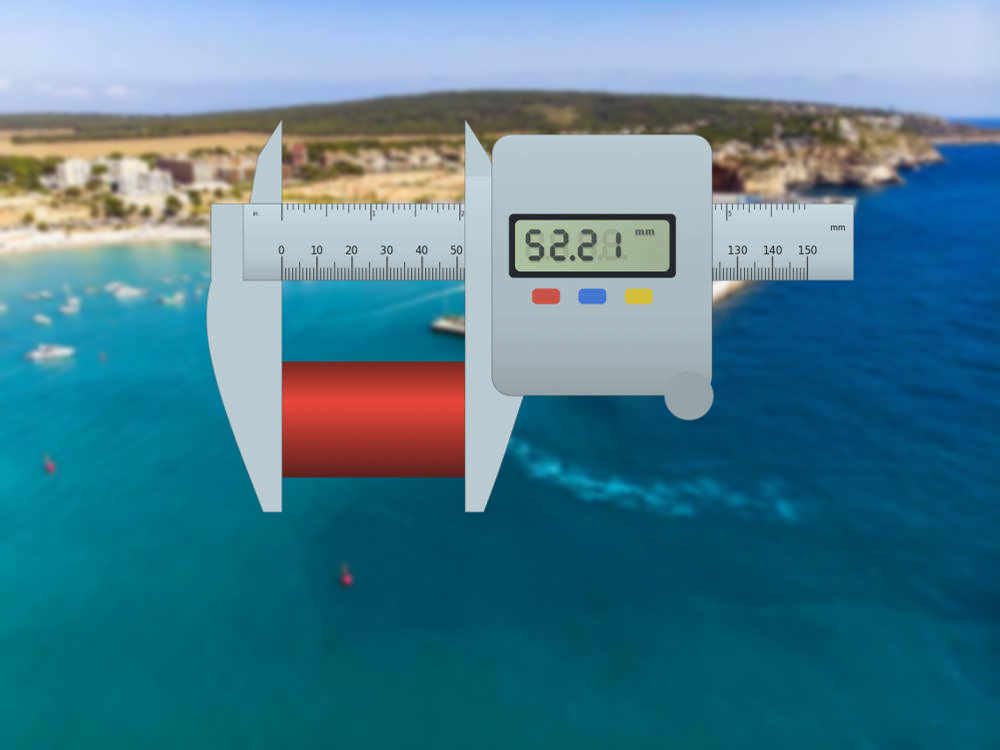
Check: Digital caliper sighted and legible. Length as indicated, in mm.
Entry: 52.21 mm
